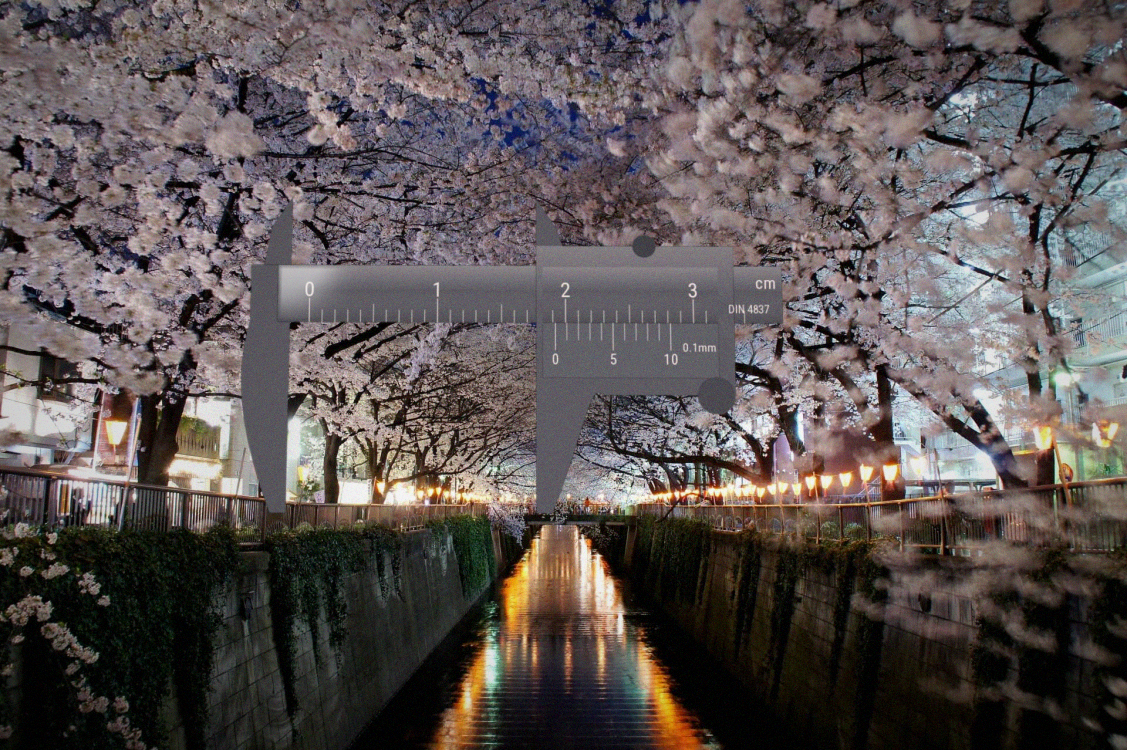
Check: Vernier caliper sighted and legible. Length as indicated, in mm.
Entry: 19.2 mm
